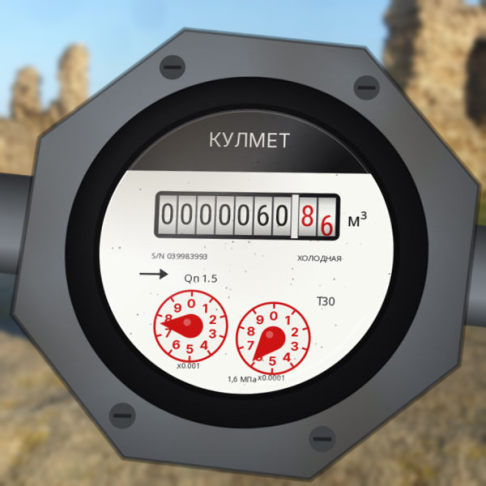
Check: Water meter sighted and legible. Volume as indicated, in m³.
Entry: 60.8576 m³
